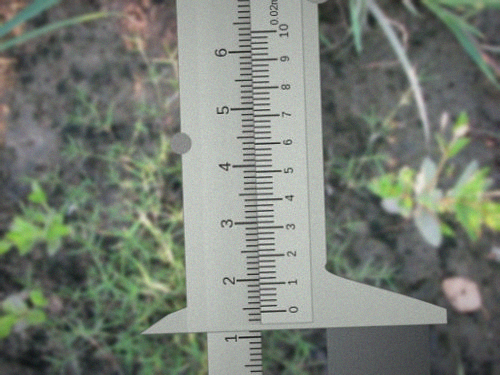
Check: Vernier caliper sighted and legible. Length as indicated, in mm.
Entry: 14.4 mm
